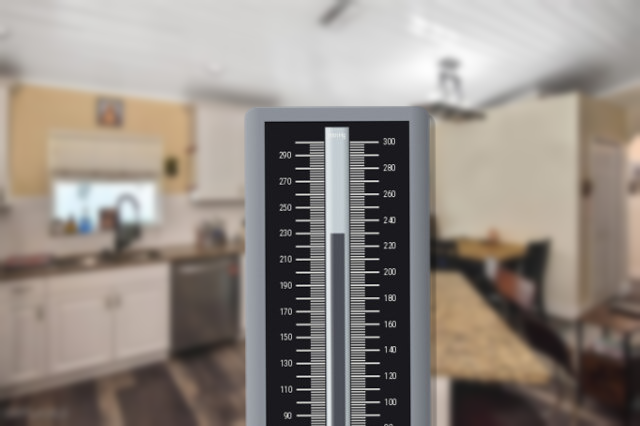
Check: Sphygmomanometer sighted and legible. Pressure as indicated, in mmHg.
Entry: 230 mmHg
